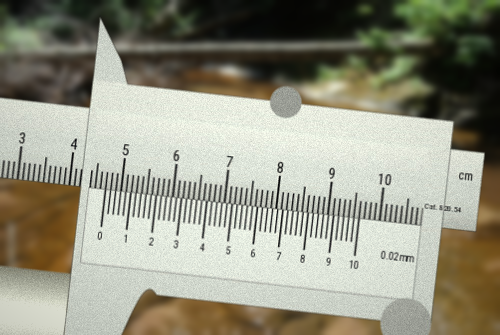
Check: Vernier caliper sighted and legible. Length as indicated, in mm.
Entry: 47.0 mm
